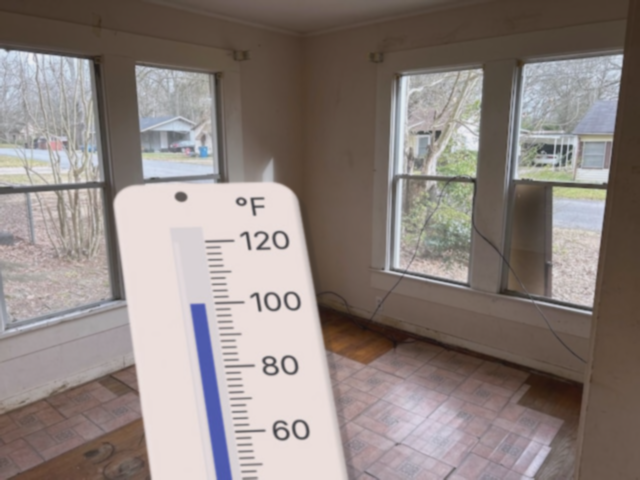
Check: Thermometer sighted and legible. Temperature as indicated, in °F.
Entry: 100 °F
